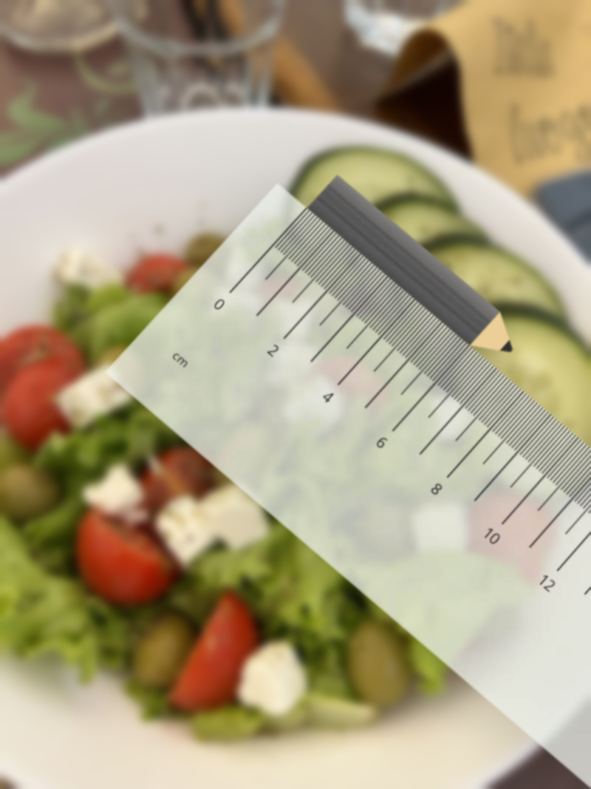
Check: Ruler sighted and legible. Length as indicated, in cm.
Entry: 7 cm
